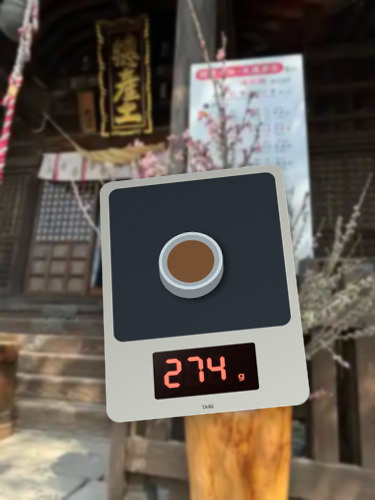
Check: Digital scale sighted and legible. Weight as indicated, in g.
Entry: 274 g
